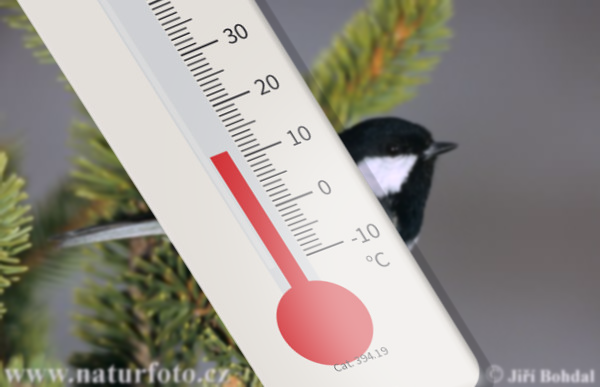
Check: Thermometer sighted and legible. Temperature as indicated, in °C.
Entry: 12 °C
